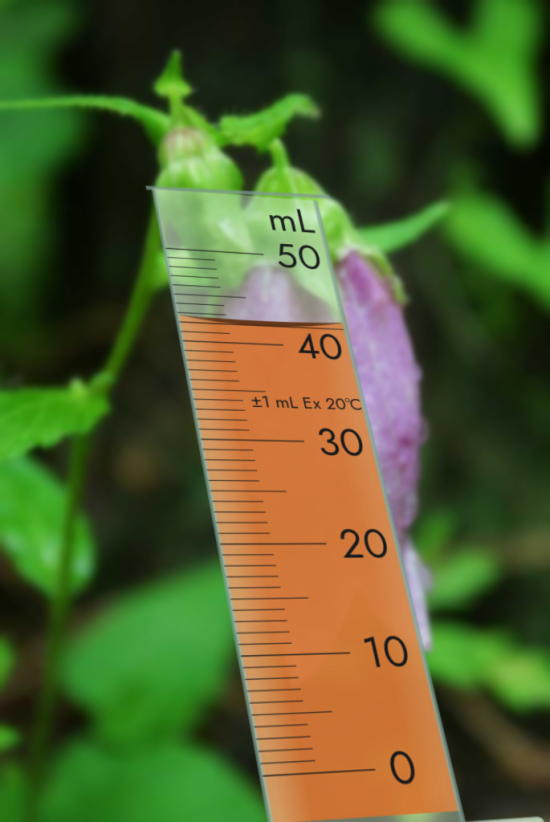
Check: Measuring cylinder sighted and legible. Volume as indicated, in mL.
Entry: 42 mL
